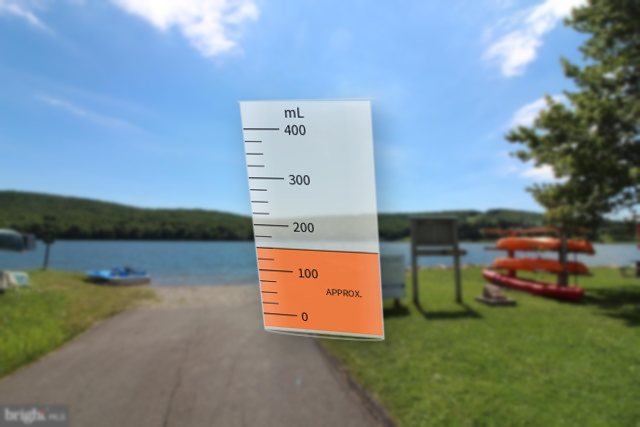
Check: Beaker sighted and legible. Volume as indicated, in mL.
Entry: 150 mL
